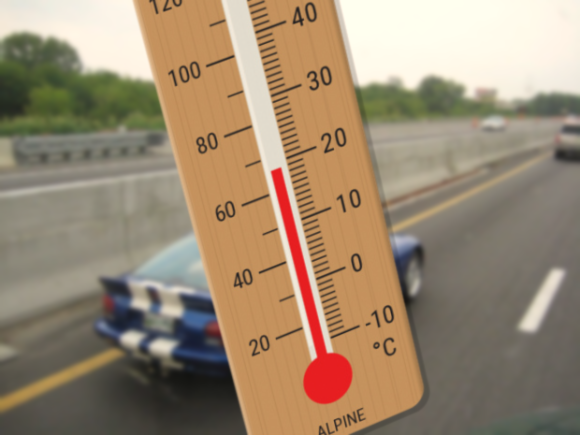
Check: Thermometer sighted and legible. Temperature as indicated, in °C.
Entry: 19 °C
